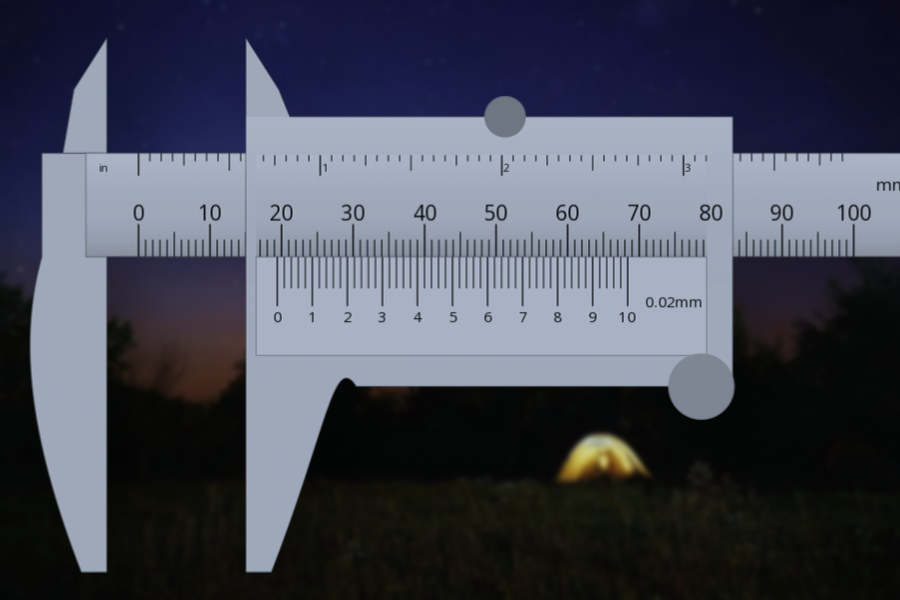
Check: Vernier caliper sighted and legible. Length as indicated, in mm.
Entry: 19.4 mm
